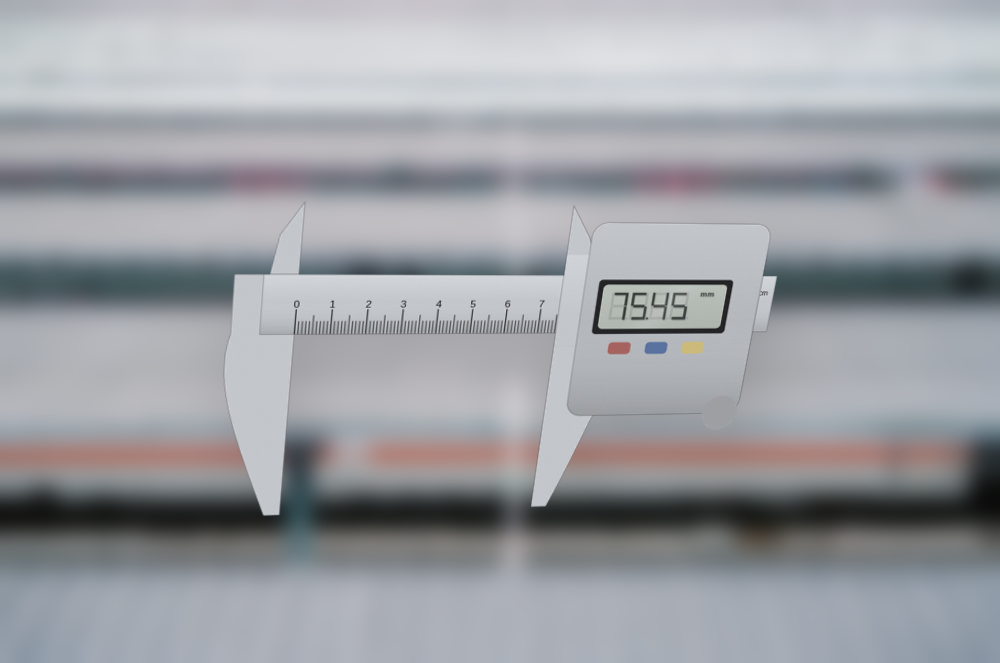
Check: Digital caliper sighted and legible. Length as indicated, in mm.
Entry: 75.45 mm
